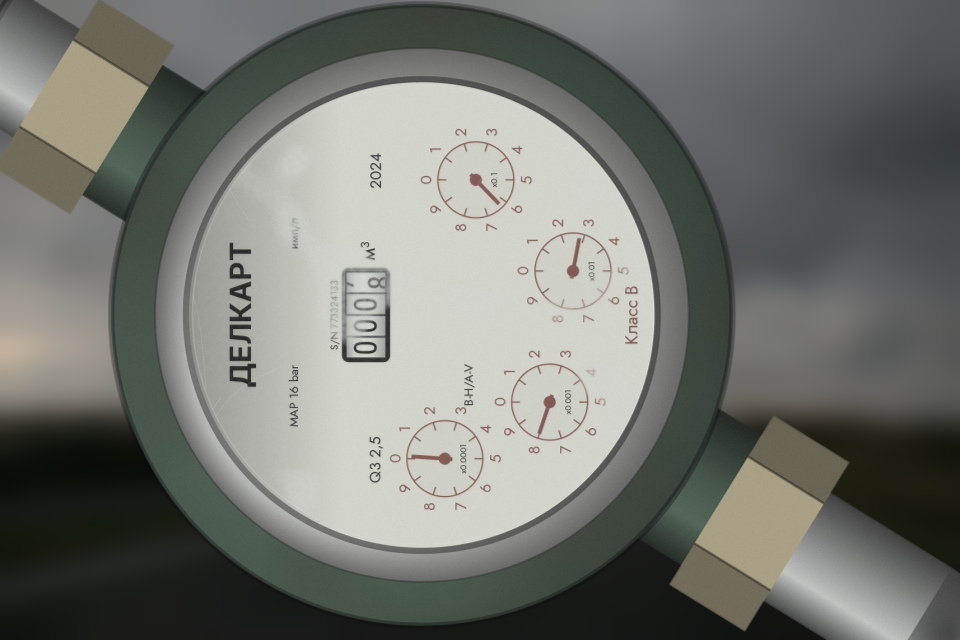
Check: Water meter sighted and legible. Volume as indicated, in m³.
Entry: 7.6280 m³
